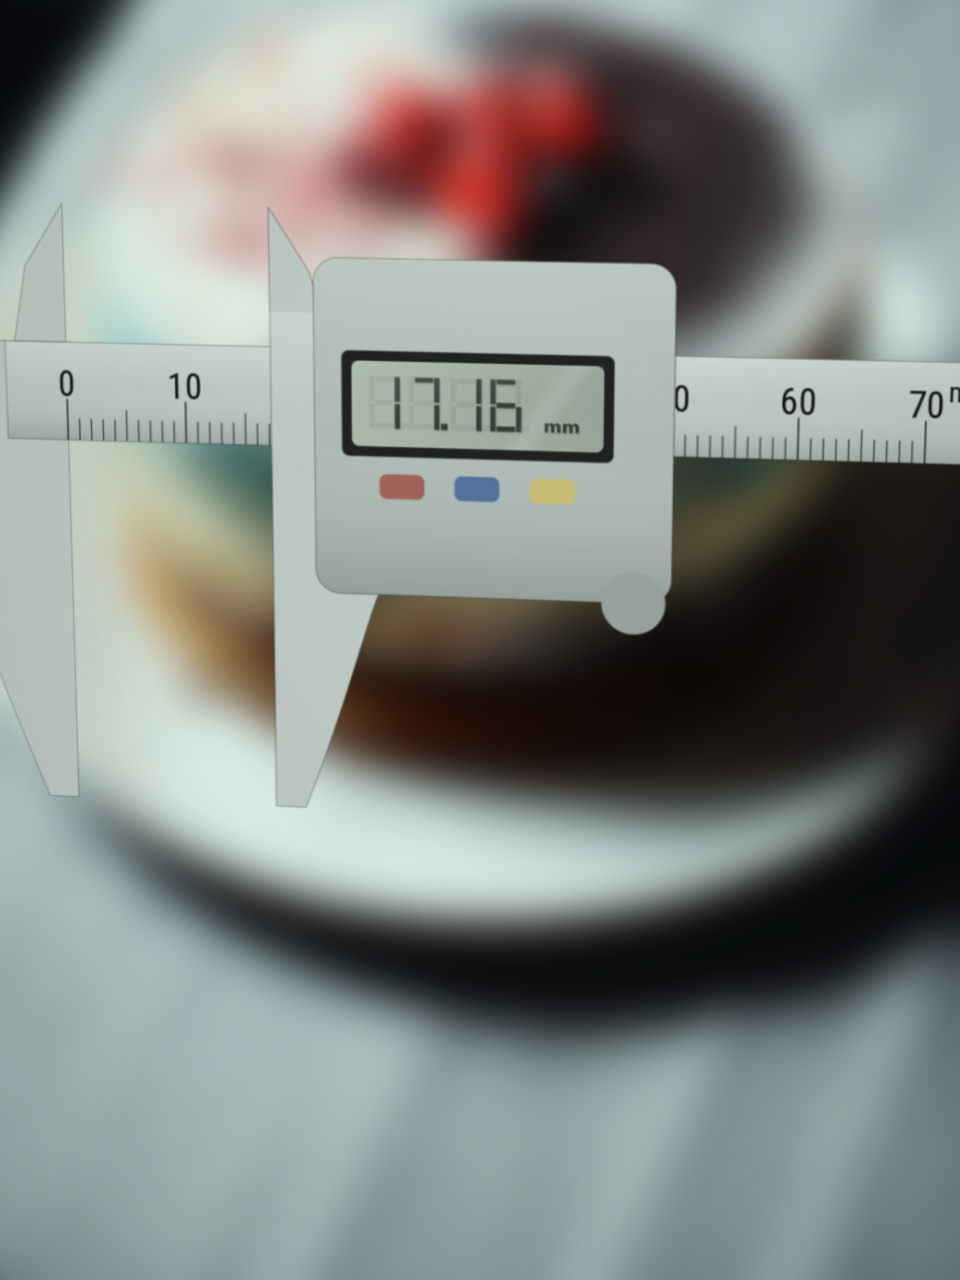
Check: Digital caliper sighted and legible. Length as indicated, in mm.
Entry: 17.16 mm
